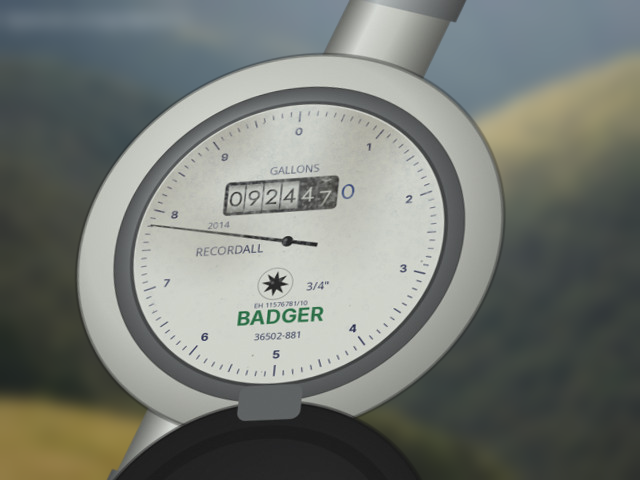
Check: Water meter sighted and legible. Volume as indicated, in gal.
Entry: 924467.8 gal
